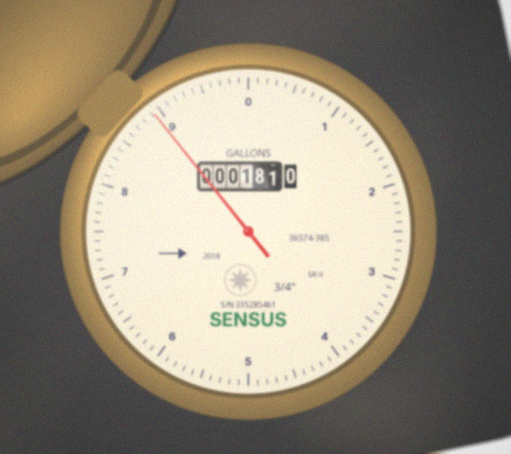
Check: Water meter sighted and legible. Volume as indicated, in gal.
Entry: 1808.9 gal
